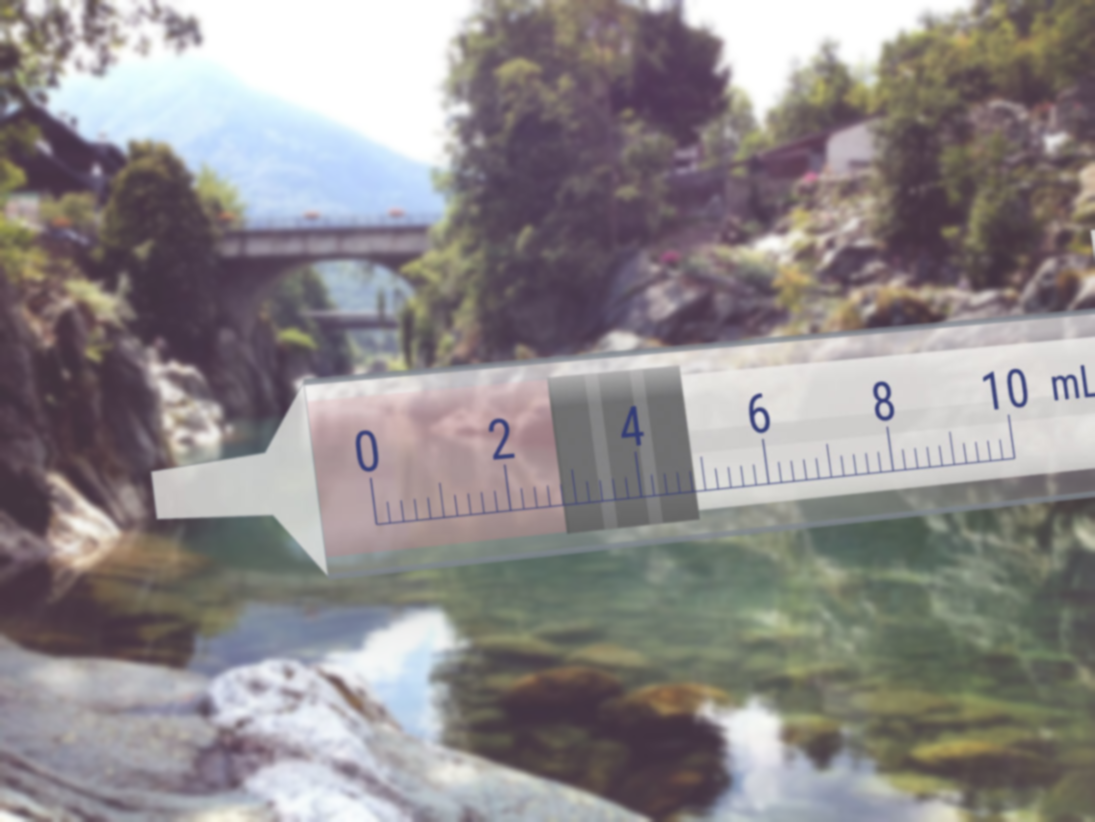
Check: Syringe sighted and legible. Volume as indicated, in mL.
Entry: 2.8 mL
